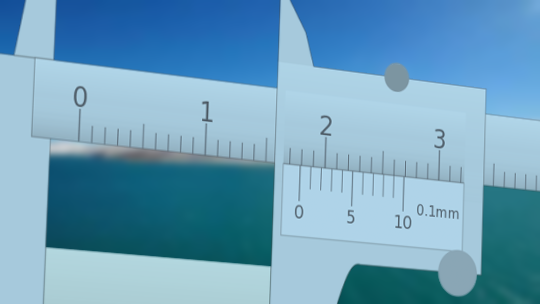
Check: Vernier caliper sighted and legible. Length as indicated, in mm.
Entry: 17.9 mm
